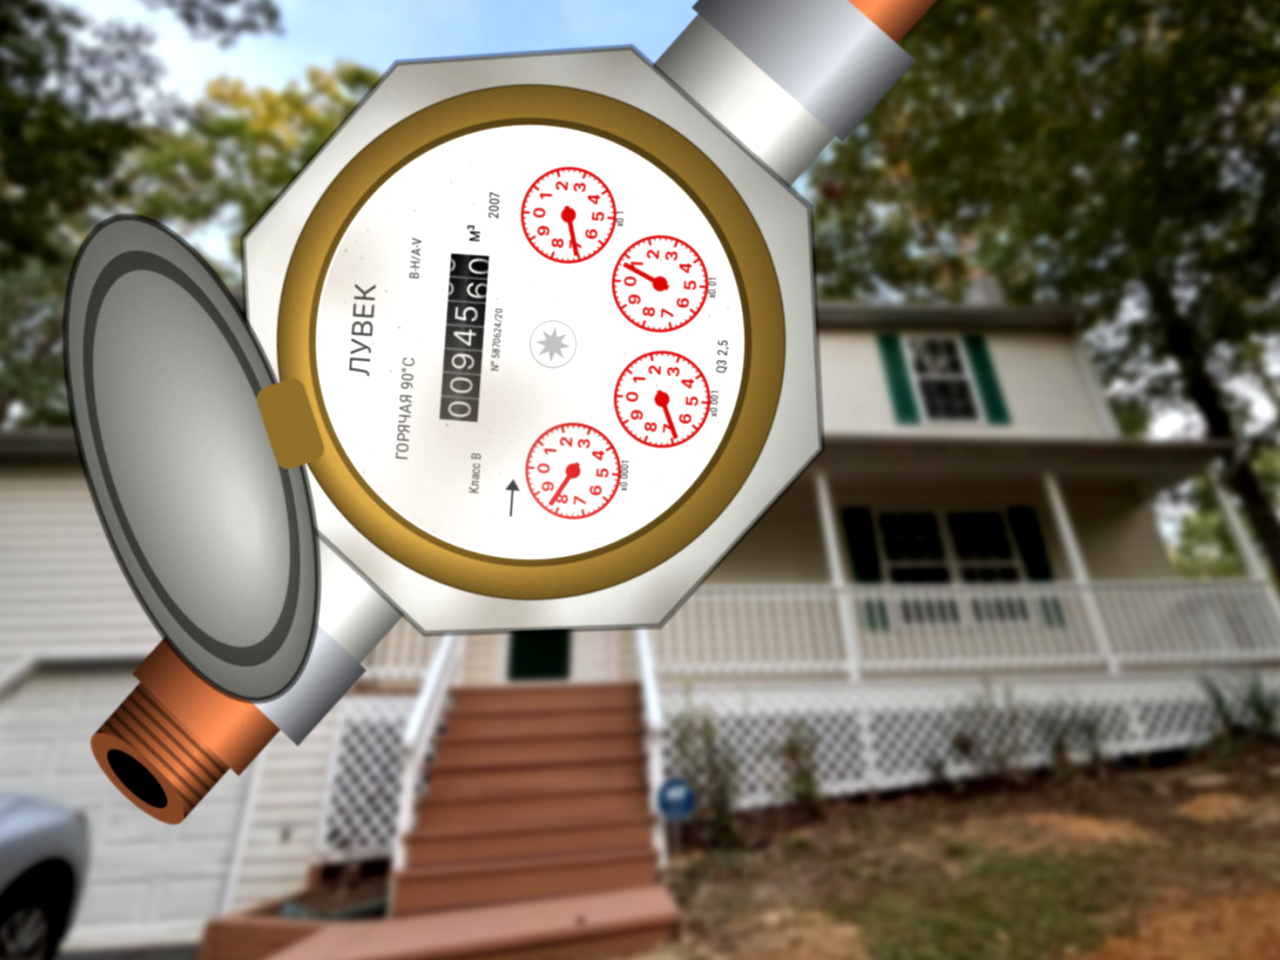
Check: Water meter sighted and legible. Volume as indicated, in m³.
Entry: 94559.7068 m³
